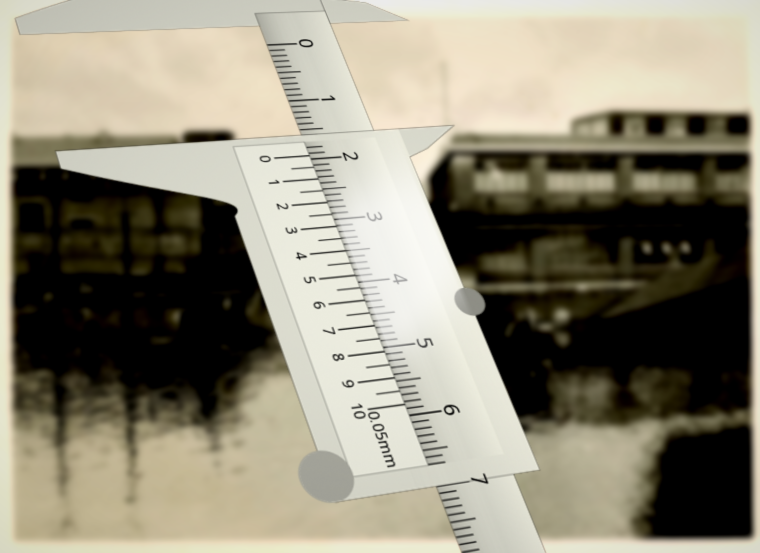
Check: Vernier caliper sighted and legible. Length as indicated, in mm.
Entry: 19.4 mm
